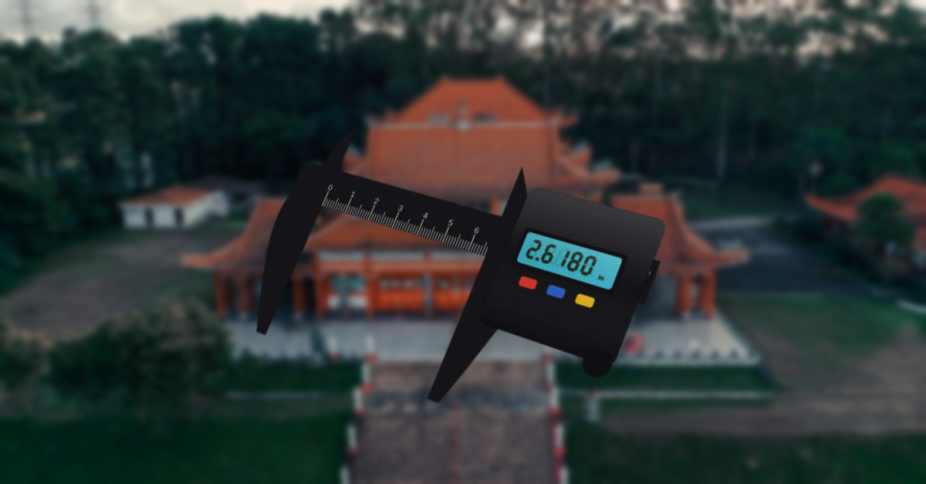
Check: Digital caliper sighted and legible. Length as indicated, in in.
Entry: 2.6180 in
